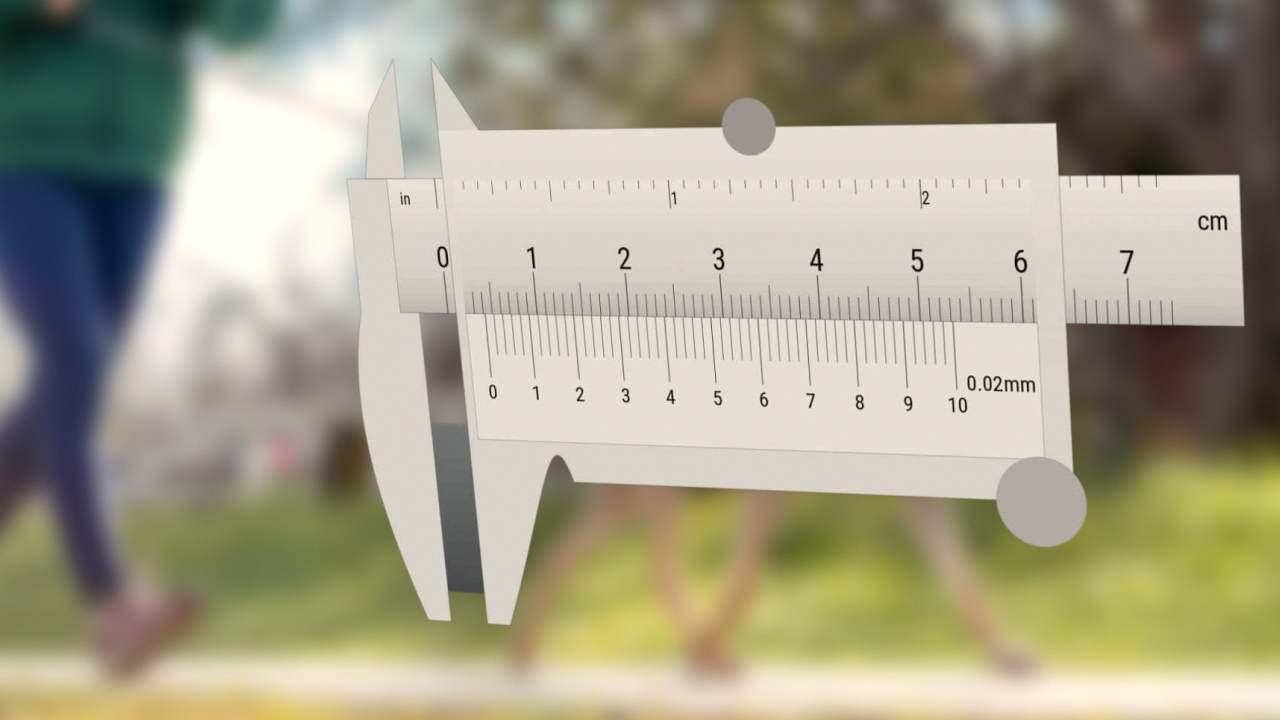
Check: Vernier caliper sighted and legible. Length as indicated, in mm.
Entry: 4.2 mm
